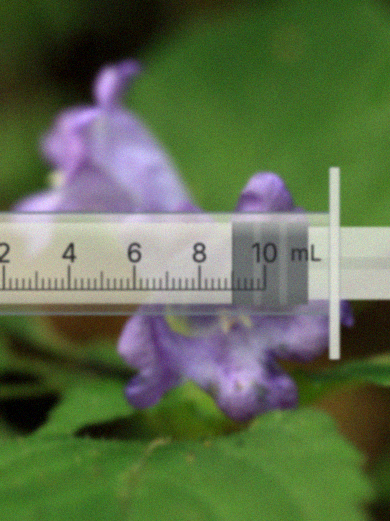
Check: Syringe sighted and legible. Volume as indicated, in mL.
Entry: 9 mL
